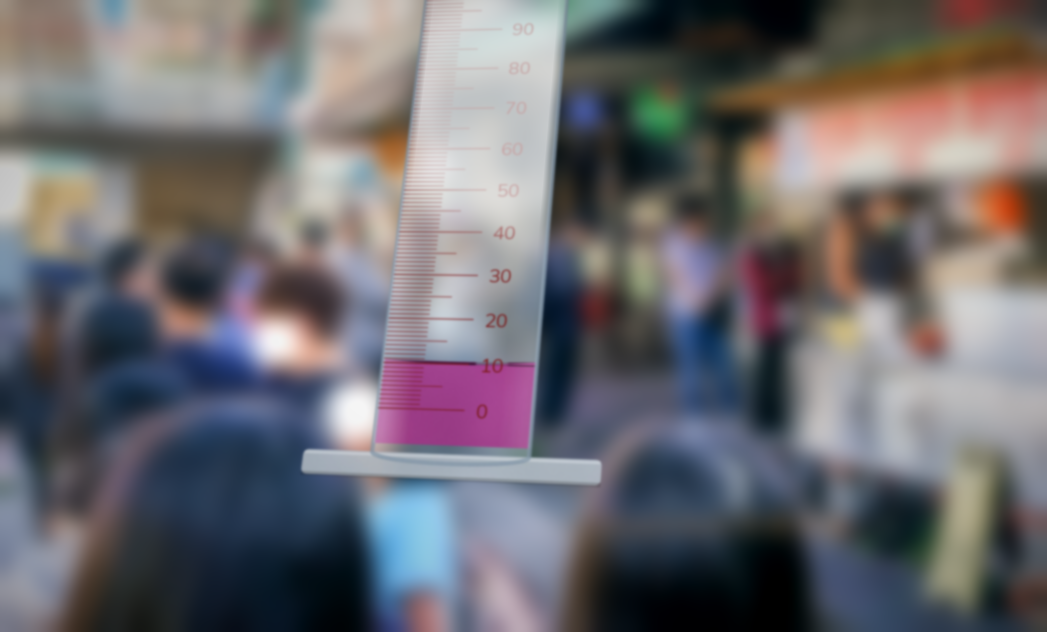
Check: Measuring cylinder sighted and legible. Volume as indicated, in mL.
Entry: 10 mL
